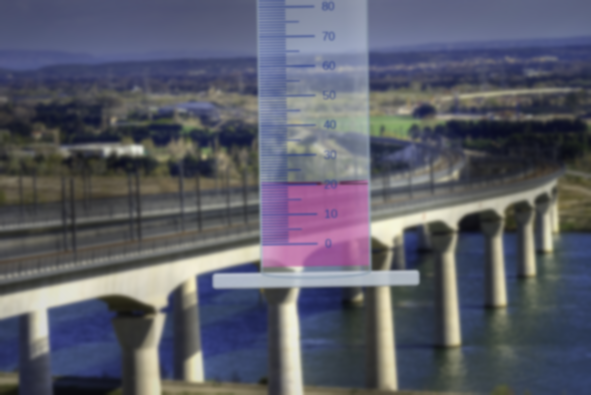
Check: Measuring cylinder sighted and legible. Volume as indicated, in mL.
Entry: 20 mL
